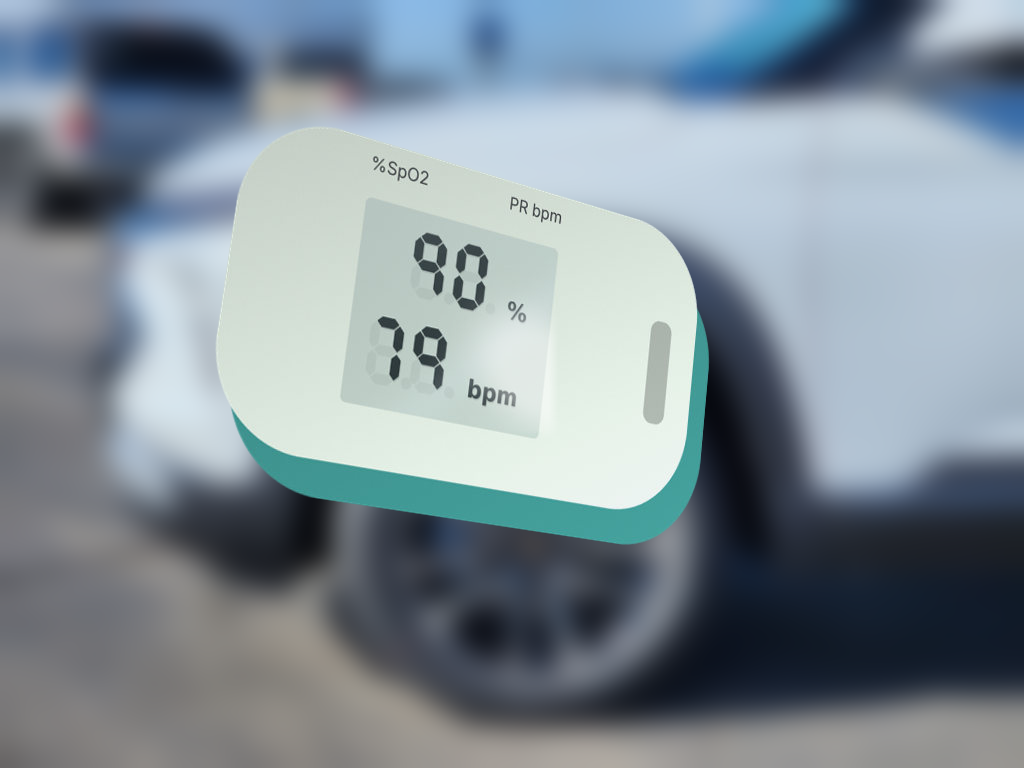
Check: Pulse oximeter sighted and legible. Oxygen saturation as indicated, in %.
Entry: 90 %
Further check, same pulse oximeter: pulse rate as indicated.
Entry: 79 bpm
